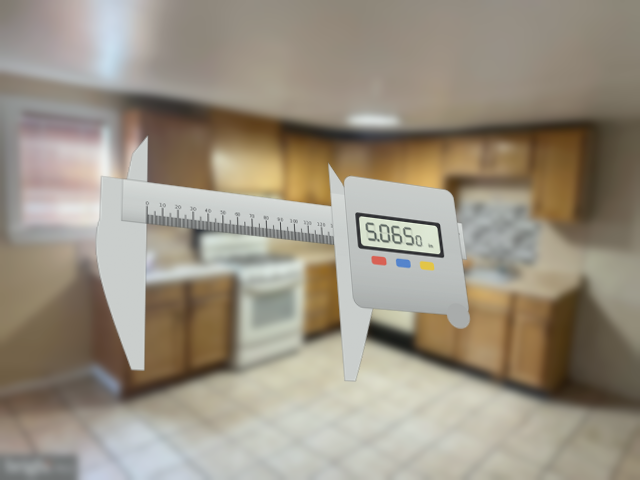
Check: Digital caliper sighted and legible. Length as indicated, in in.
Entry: 5.0650 in
